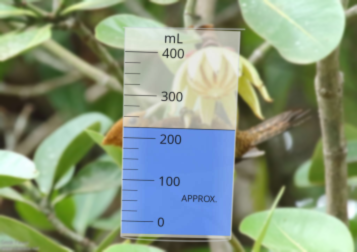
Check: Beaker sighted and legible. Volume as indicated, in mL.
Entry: 225 mL
